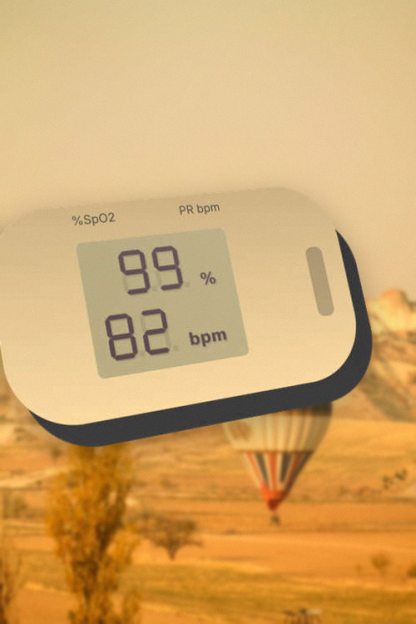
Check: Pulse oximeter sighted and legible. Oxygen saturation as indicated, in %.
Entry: 99 %
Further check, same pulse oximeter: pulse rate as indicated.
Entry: 82 bpm
